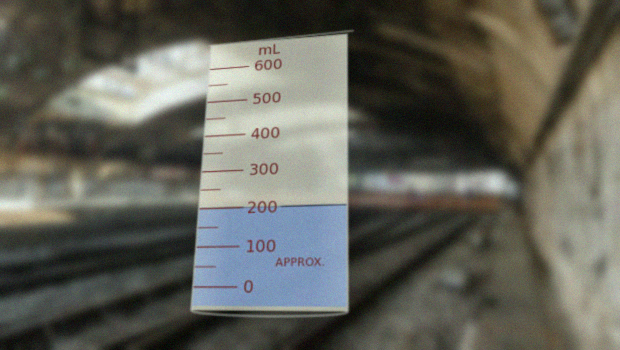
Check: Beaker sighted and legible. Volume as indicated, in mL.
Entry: 200 mL
